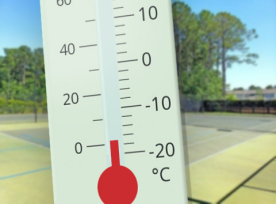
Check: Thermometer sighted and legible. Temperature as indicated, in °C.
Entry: -17 °C
